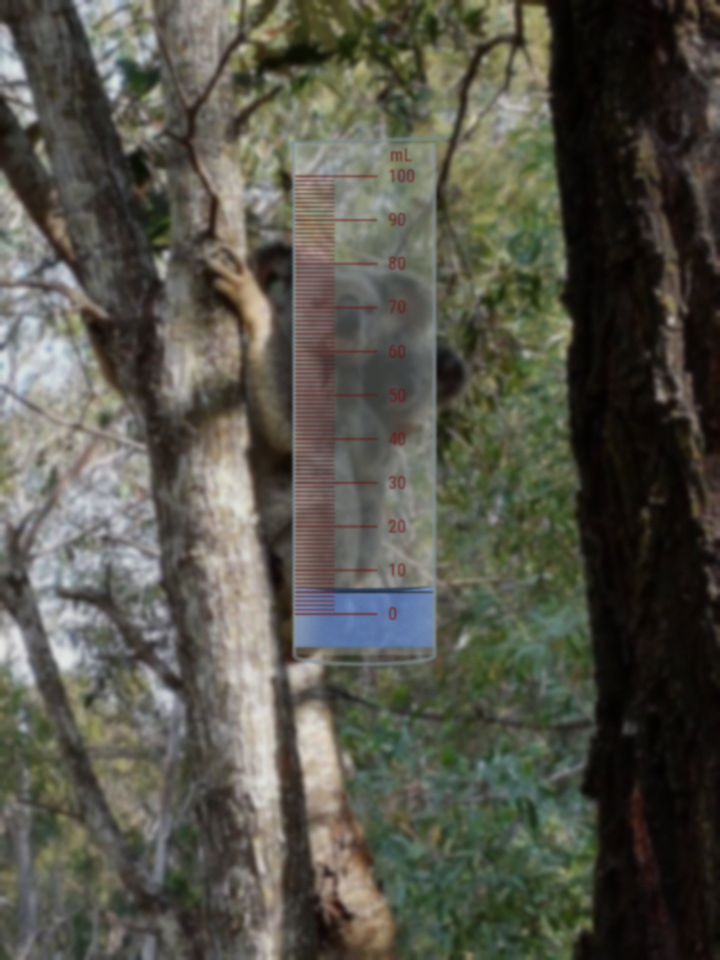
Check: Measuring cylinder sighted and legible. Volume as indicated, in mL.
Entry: 5 mL
